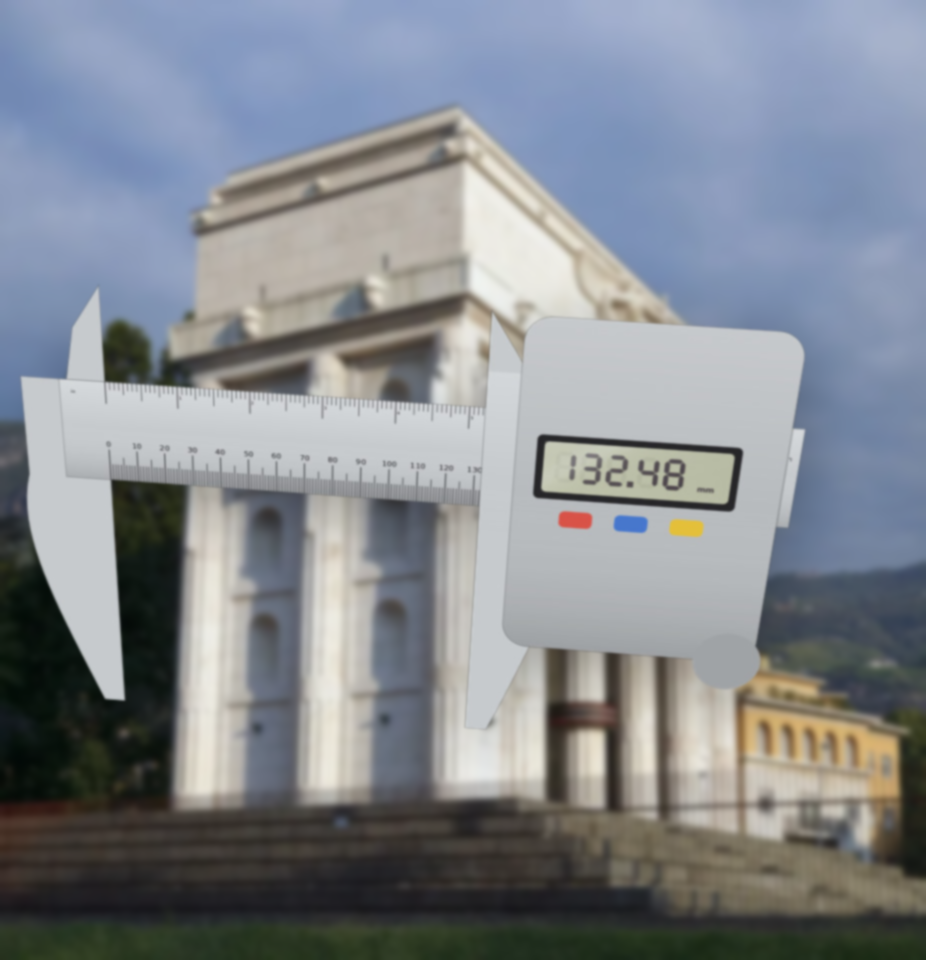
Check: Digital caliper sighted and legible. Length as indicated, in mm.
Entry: 132.48 mm
